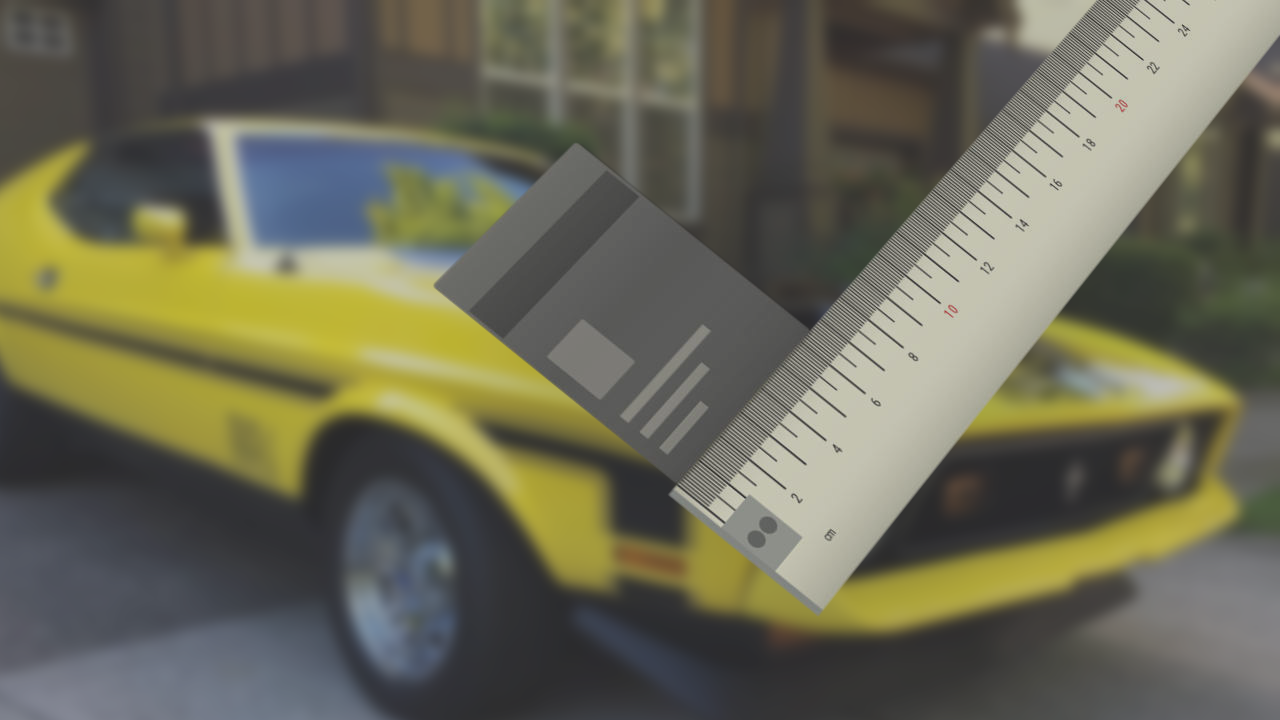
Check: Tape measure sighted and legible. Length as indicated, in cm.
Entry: 6.5 cm
